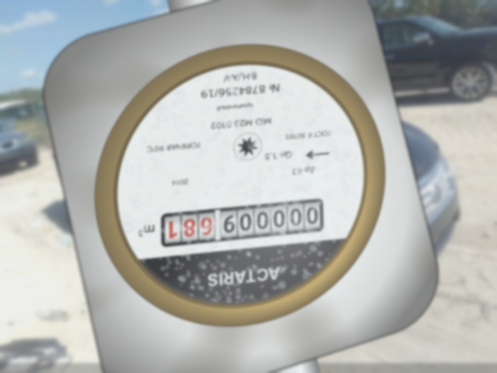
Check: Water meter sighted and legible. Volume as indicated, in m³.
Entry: 9.681 m³
